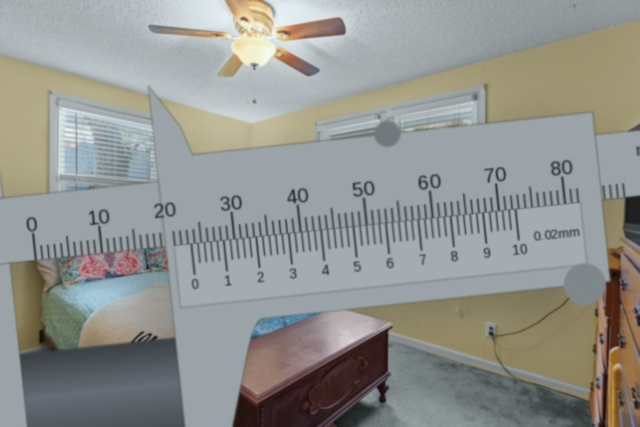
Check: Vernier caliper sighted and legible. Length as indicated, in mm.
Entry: 23.5 mm
